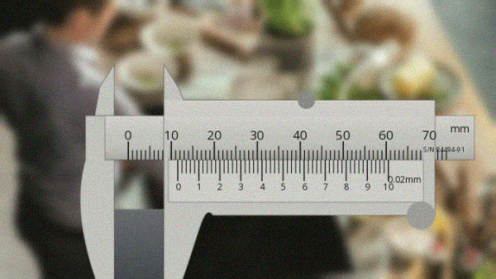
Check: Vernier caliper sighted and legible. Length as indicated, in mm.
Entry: 11.5 mm
